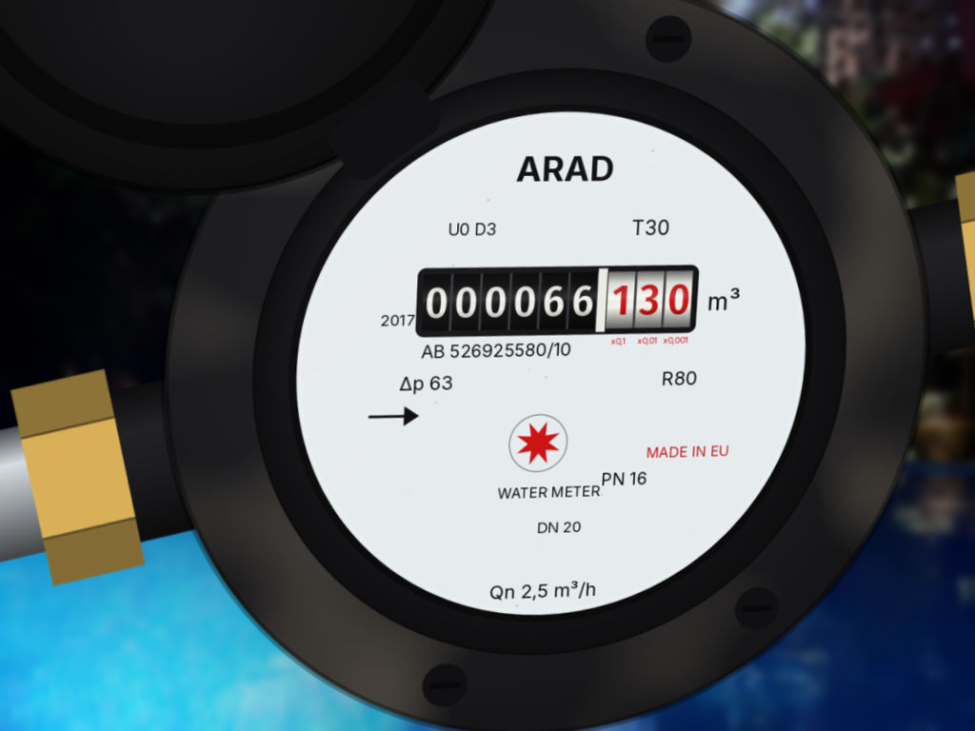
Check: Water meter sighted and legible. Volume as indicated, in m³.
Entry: 66.130 m³
